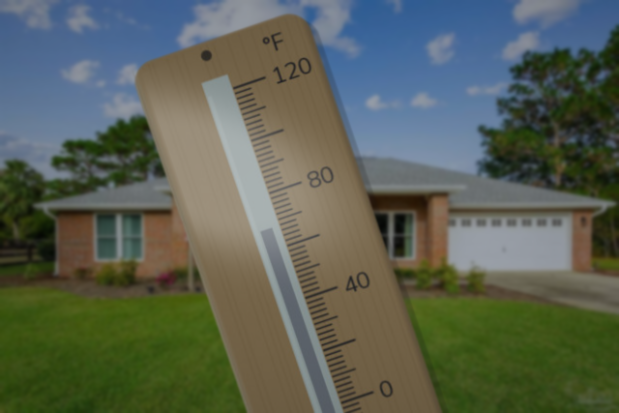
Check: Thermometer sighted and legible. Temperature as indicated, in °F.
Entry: 68 °F
